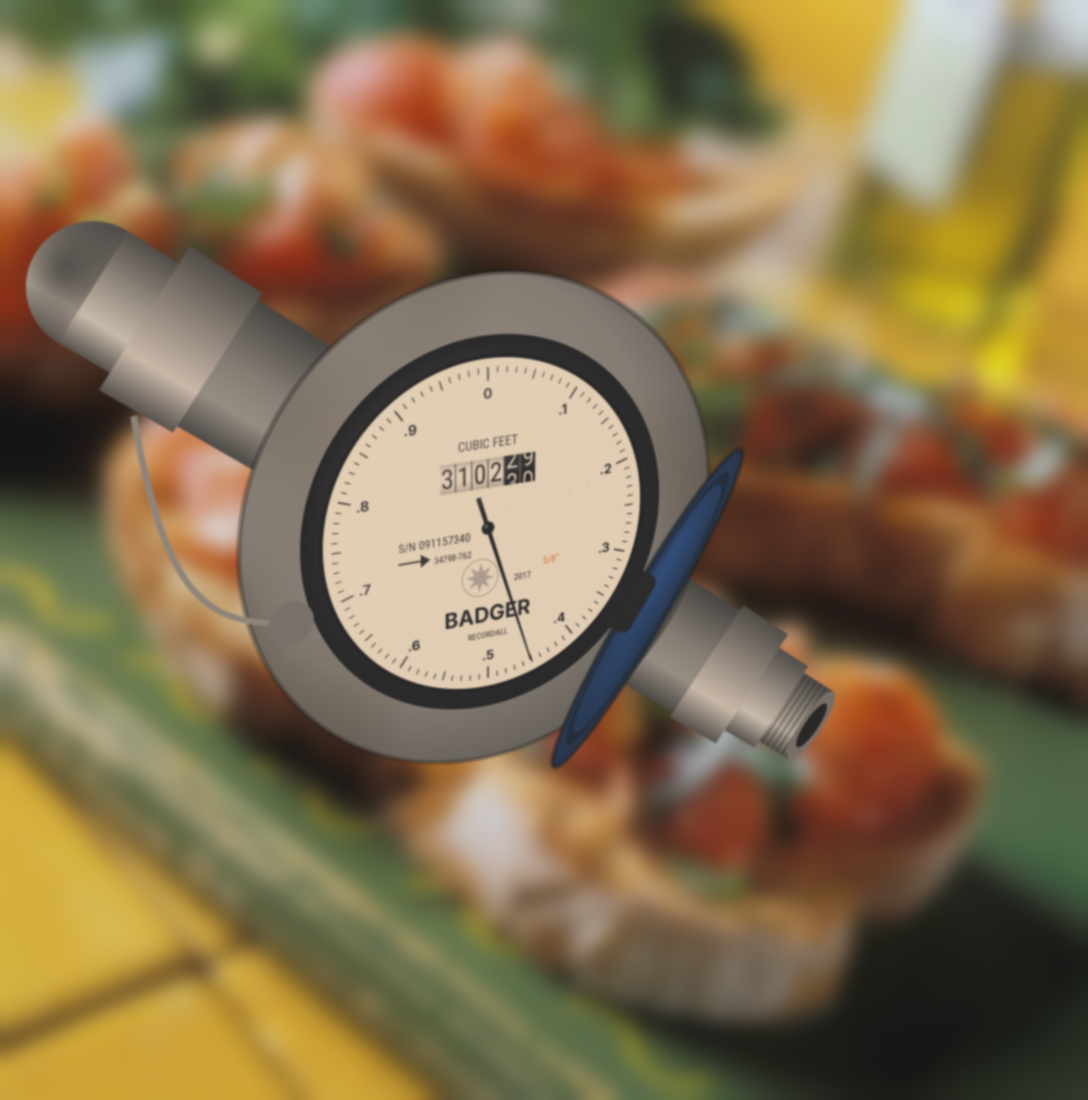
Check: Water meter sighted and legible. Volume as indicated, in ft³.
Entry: 310229.45 ft³
